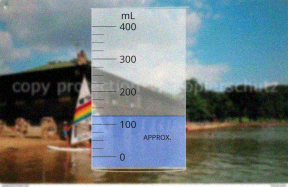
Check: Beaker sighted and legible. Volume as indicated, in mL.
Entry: 125 mL
